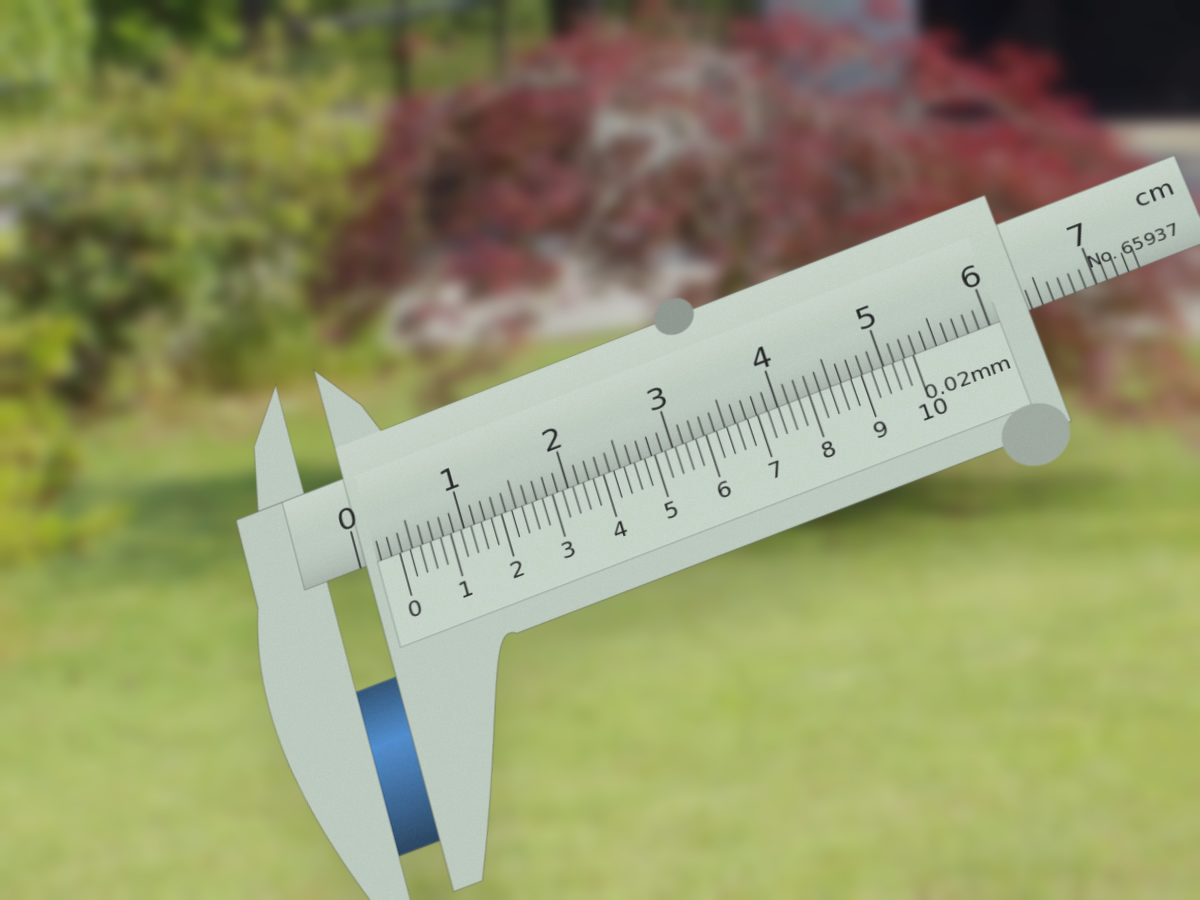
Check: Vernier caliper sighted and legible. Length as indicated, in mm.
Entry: 3.8 mm
